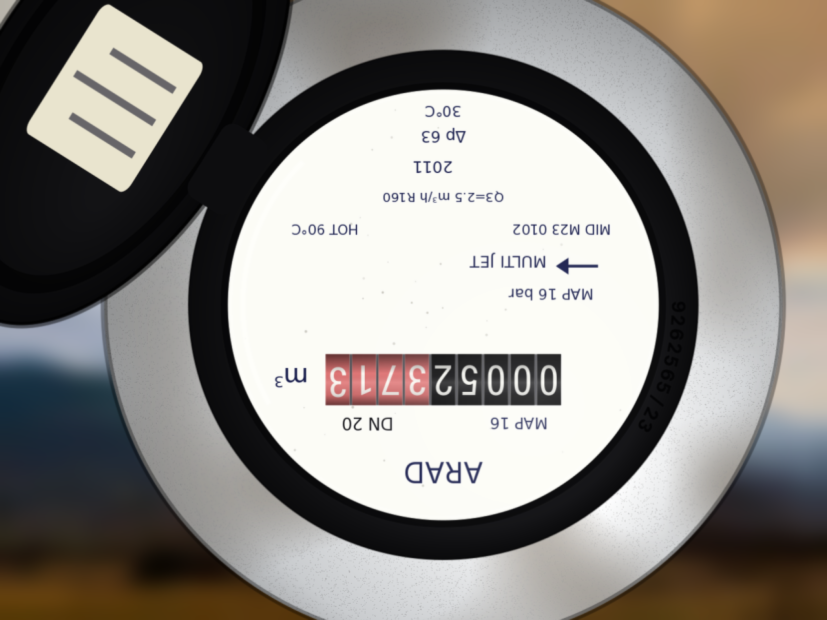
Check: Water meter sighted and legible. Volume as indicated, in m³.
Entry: 52.3713 m³
